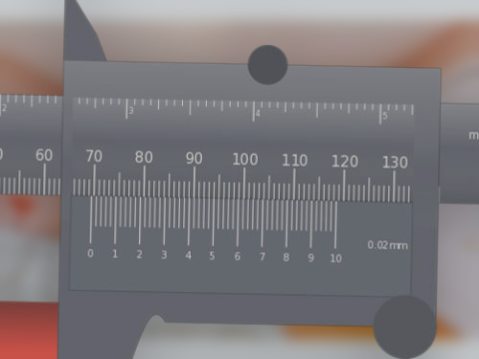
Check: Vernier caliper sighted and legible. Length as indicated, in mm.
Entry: 69.5 mm
